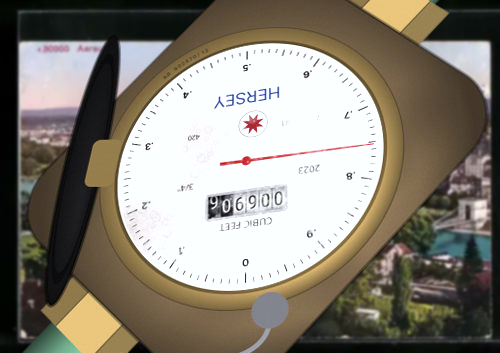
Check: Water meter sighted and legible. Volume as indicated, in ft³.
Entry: 6905.75 ft³
